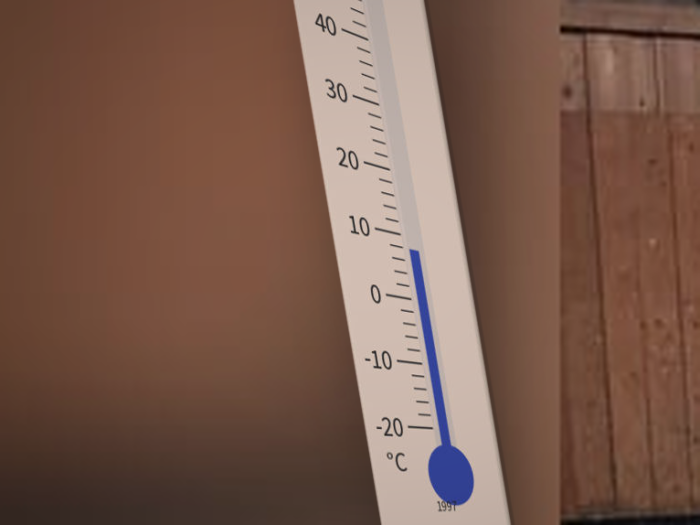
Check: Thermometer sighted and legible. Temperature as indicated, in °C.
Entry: 8 °C
